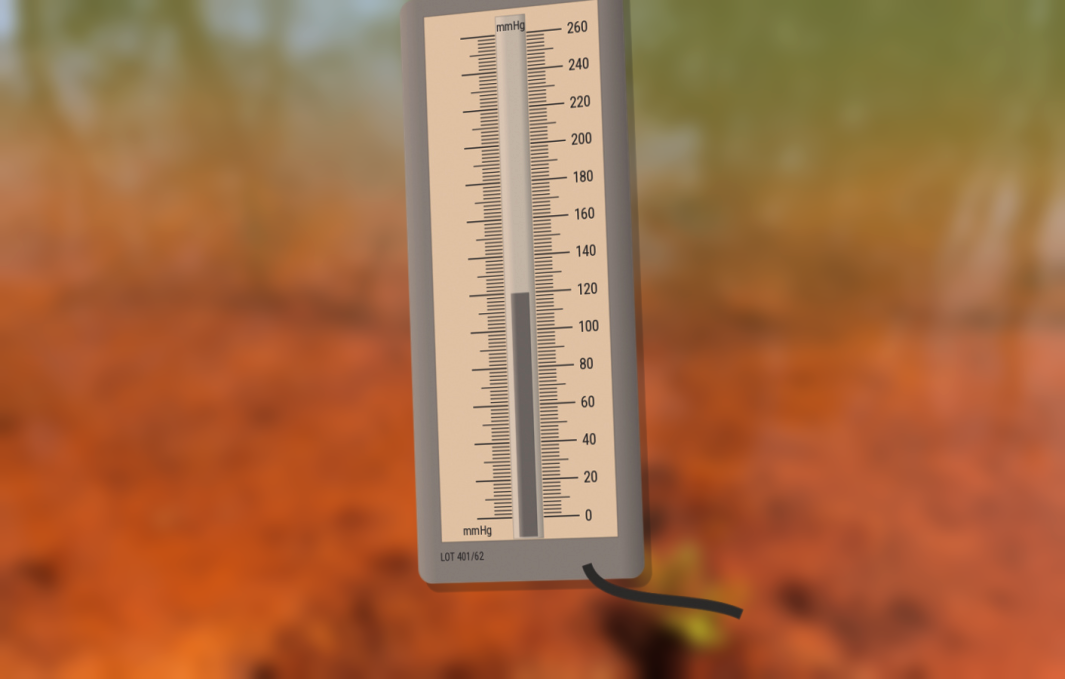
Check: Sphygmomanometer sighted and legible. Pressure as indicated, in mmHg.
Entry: 120 mmHg
